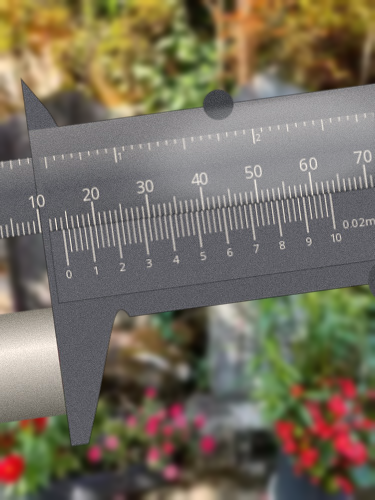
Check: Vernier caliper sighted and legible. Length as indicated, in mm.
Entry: 14.2 mm
